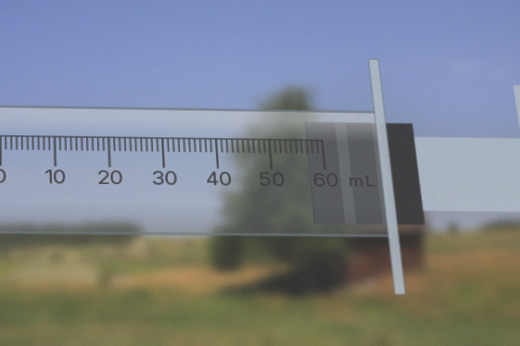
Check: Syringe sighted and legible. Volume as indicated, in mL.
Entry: 57 mL
